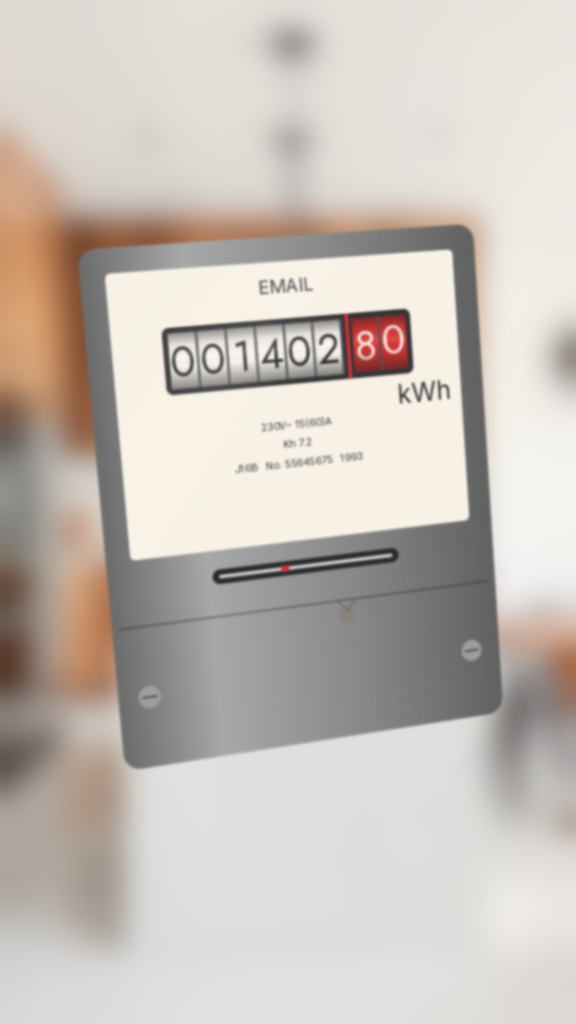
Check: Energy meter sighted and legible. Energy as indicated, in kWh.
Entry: 1402.80 kWh
